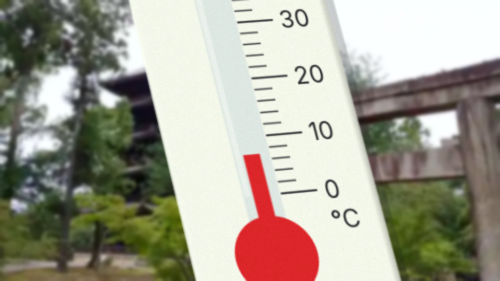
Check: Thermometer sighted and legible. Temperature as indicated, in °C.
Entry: 7 °C
